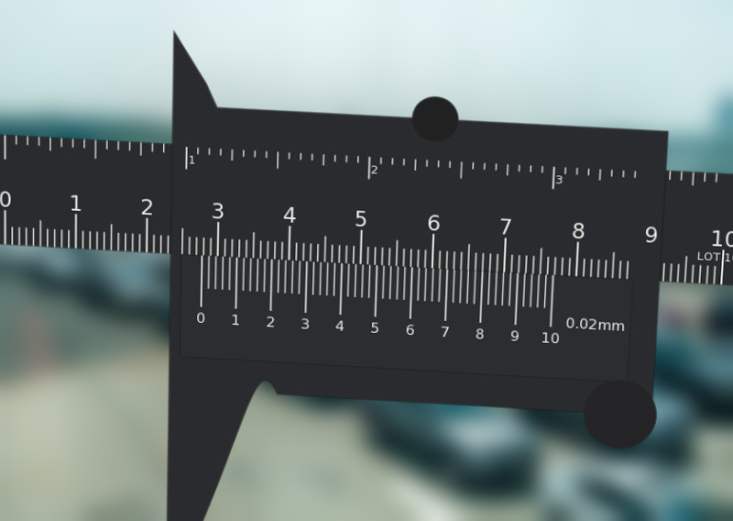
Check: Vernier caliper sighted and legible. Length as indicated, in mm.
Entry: 27.8 mm
